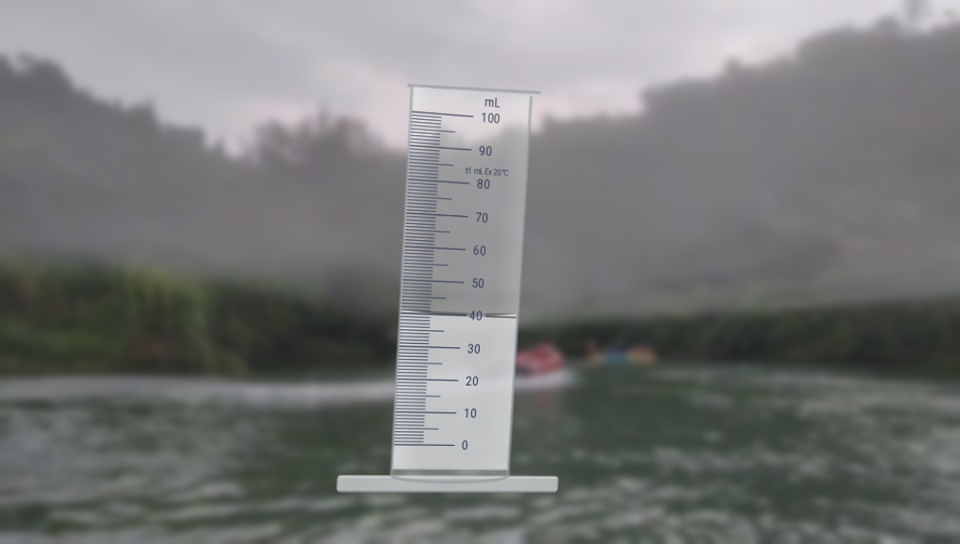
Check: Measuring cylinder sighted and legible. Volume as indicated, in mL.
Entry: 40 mL
